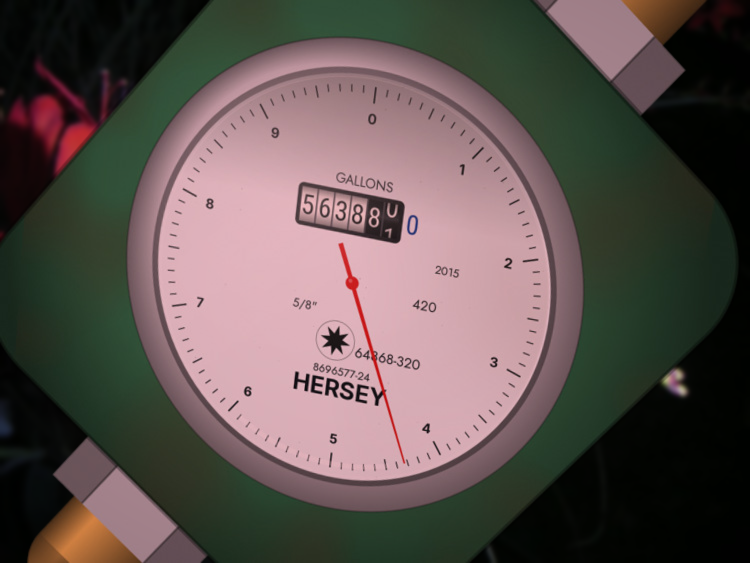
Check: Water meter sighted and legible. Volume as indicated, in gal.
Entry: 5638804.3 gal
